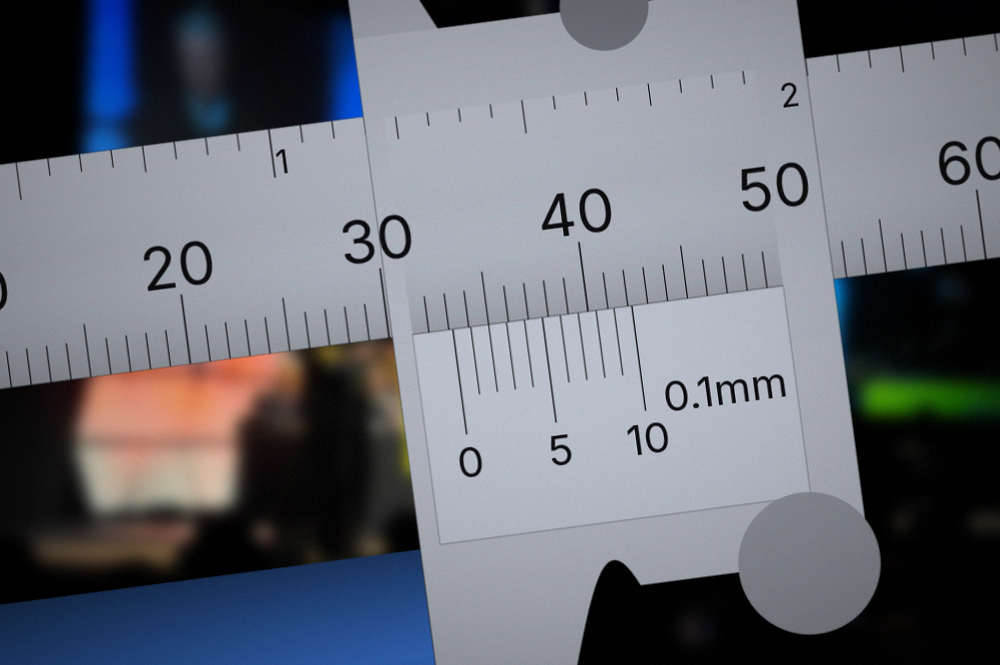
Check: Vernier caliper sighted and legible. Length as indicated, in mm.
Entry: 33.2 mm
